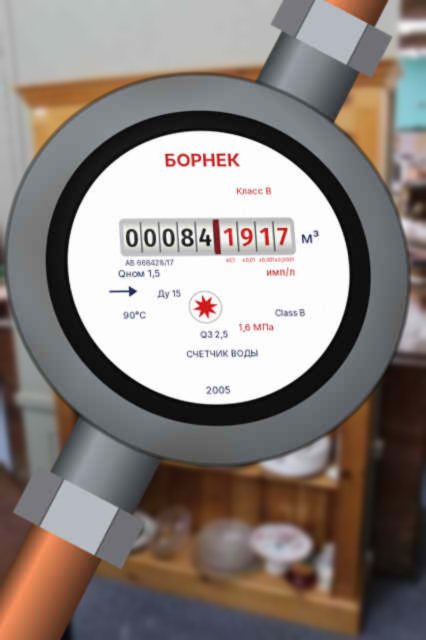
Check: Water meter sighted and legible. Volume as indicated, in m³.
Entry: 84.1917 m³
